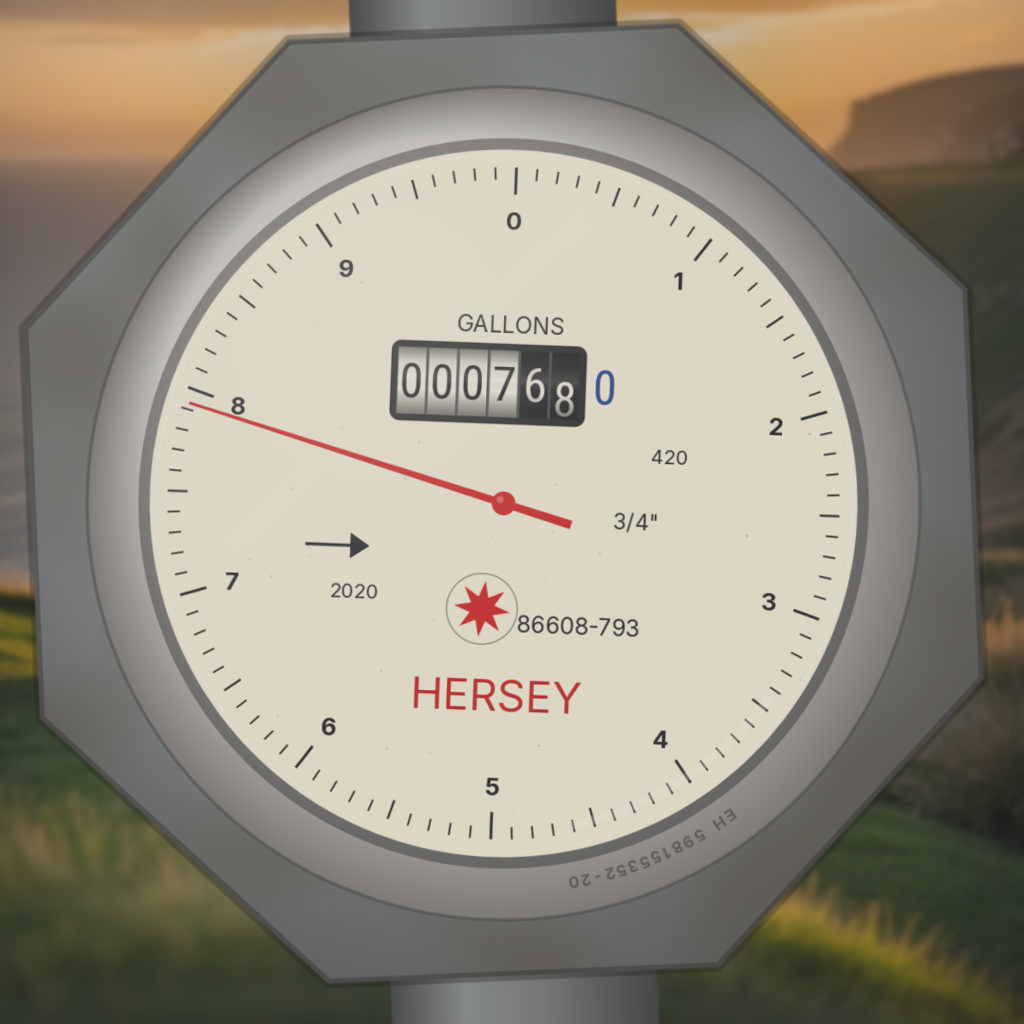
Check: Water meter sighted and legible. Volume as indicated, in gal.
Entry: 7677.9 gal
